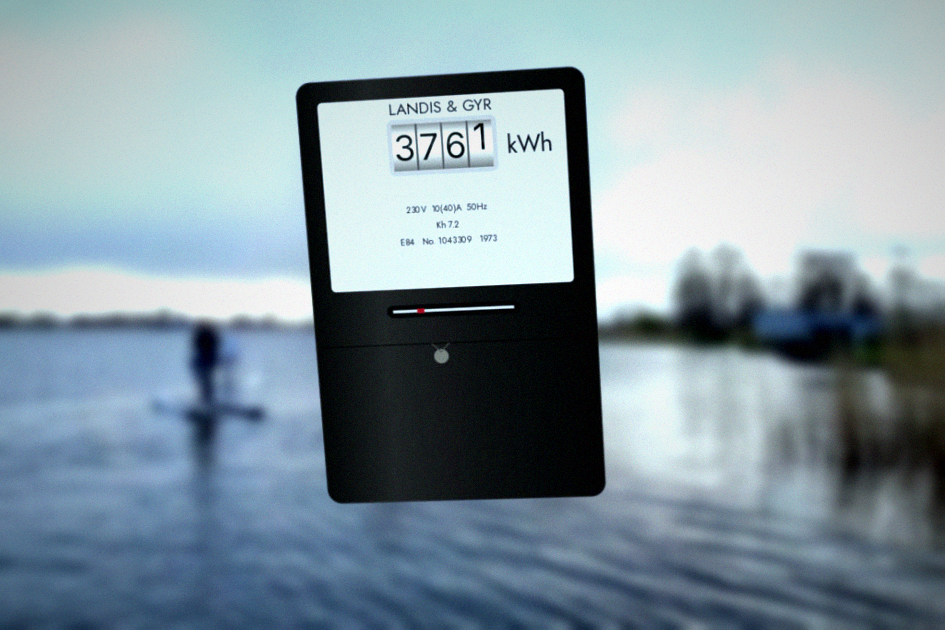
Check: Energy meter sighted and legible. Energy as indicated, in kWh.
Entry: 3761 kWh
